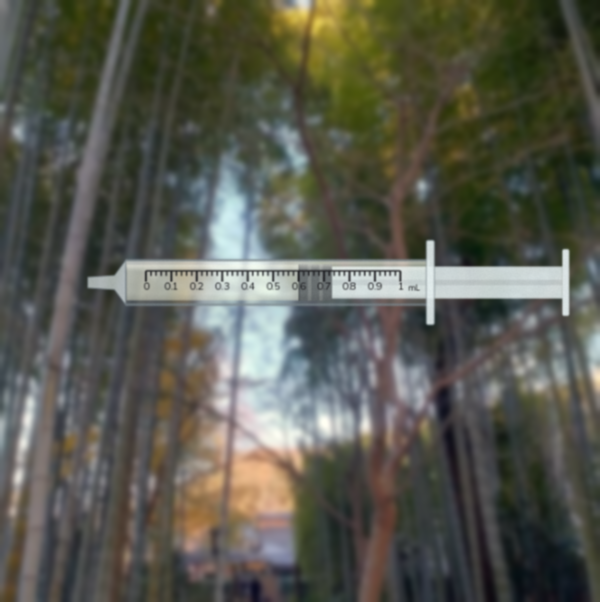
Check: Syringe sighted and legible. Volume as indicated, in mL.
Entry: 0.6 mL
